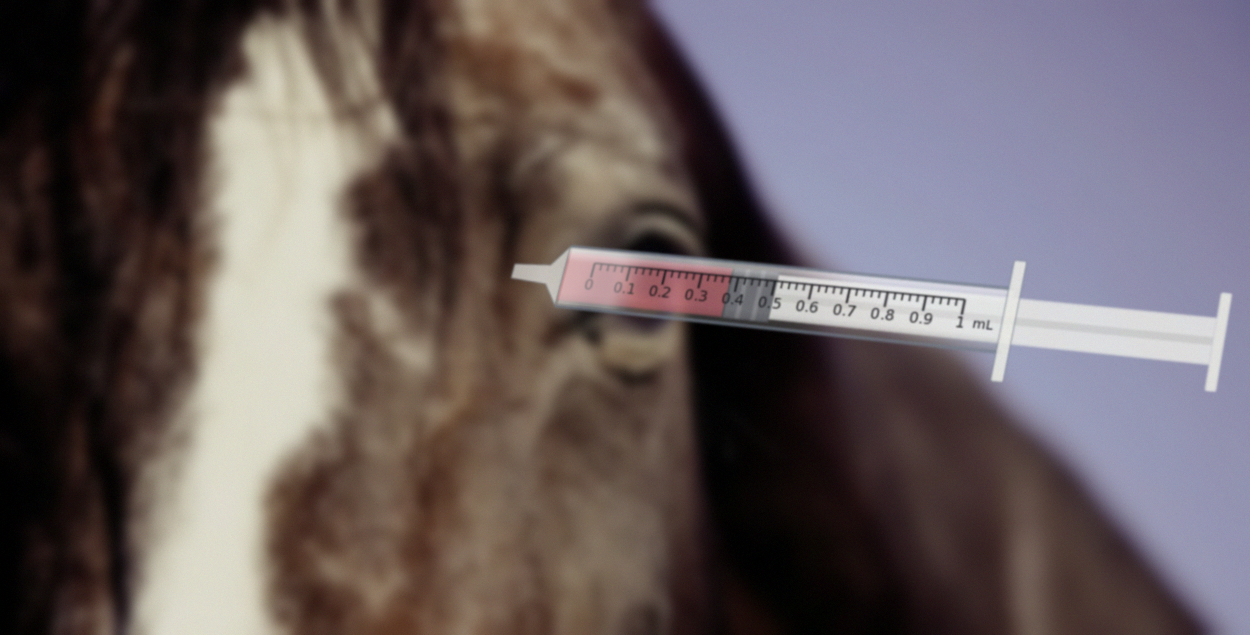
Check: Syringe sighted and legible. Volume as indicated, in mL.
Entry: 0.38 mL
